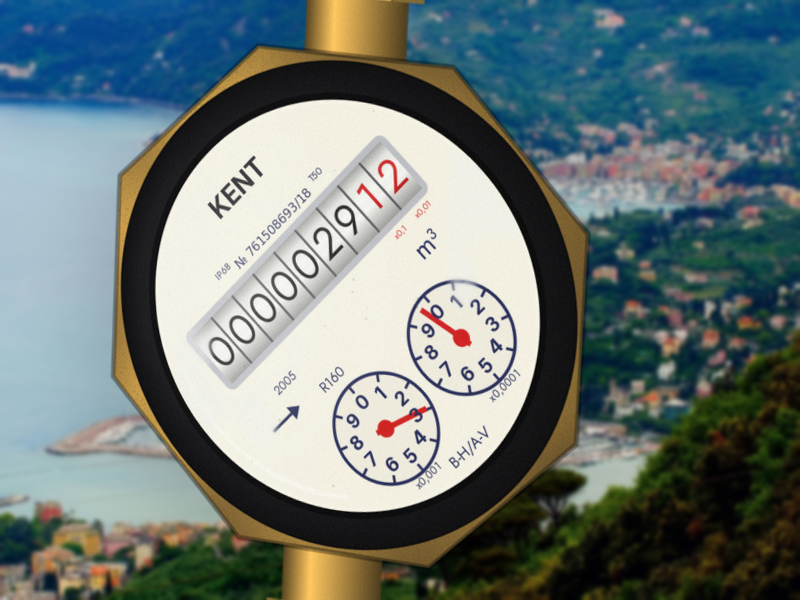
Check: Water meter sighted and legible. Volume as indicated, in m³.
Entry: 29.1229 m³
